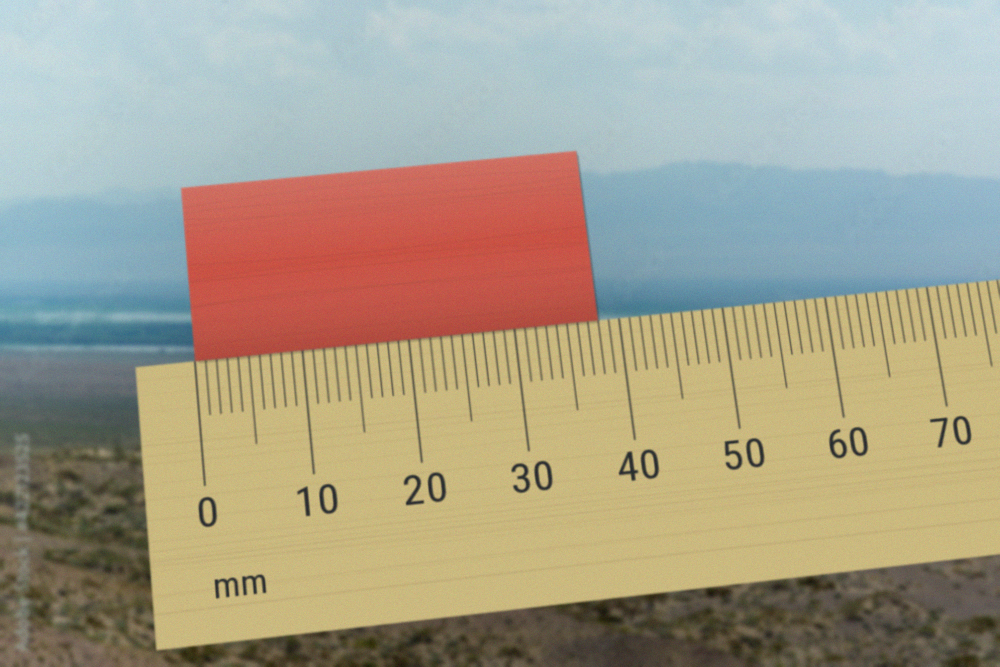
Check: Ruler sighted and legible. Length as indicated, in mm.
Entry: 38 mm
